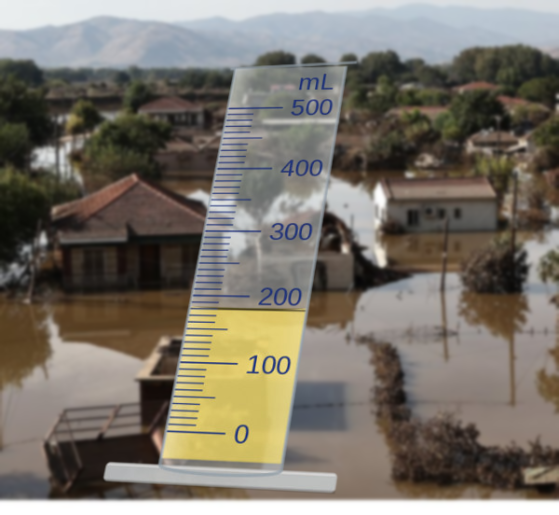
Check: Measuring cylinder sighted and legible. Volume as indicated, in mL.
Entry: 180 mL
